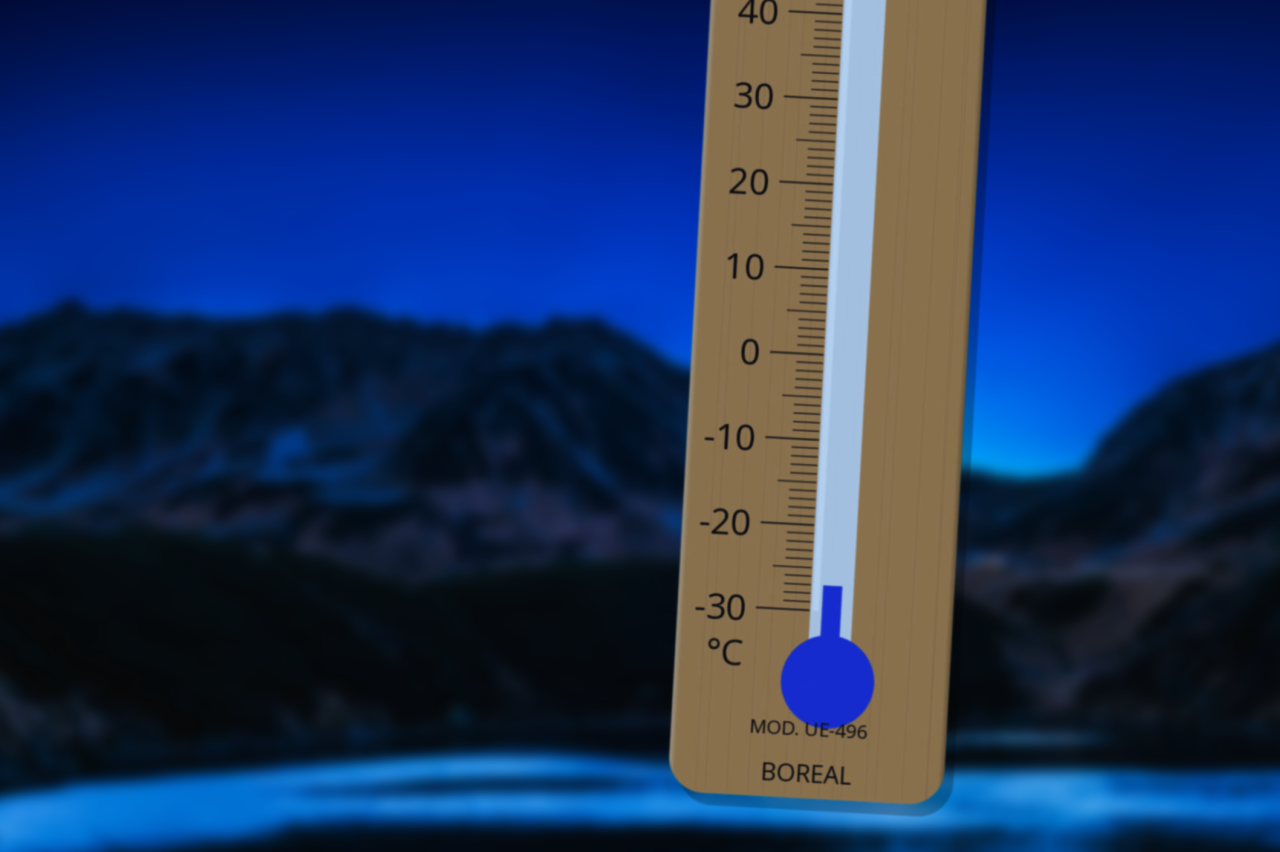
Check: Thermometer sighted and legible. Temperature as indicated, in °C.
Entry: -27 °C
